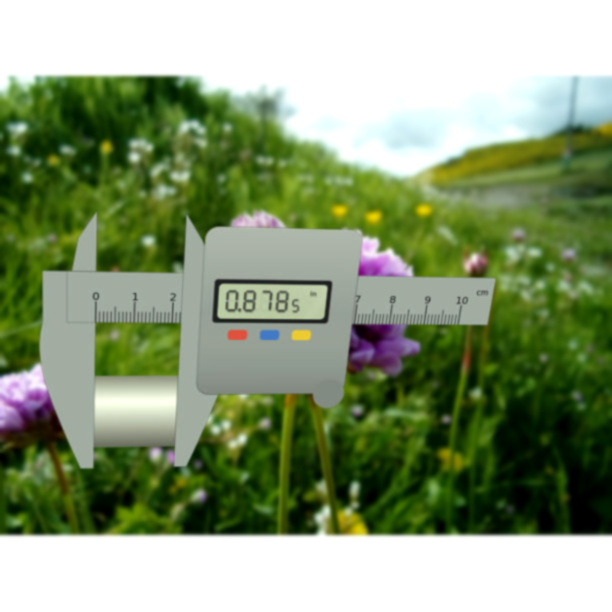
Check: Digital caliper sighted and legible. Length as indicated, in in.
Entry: 0.8785 in
